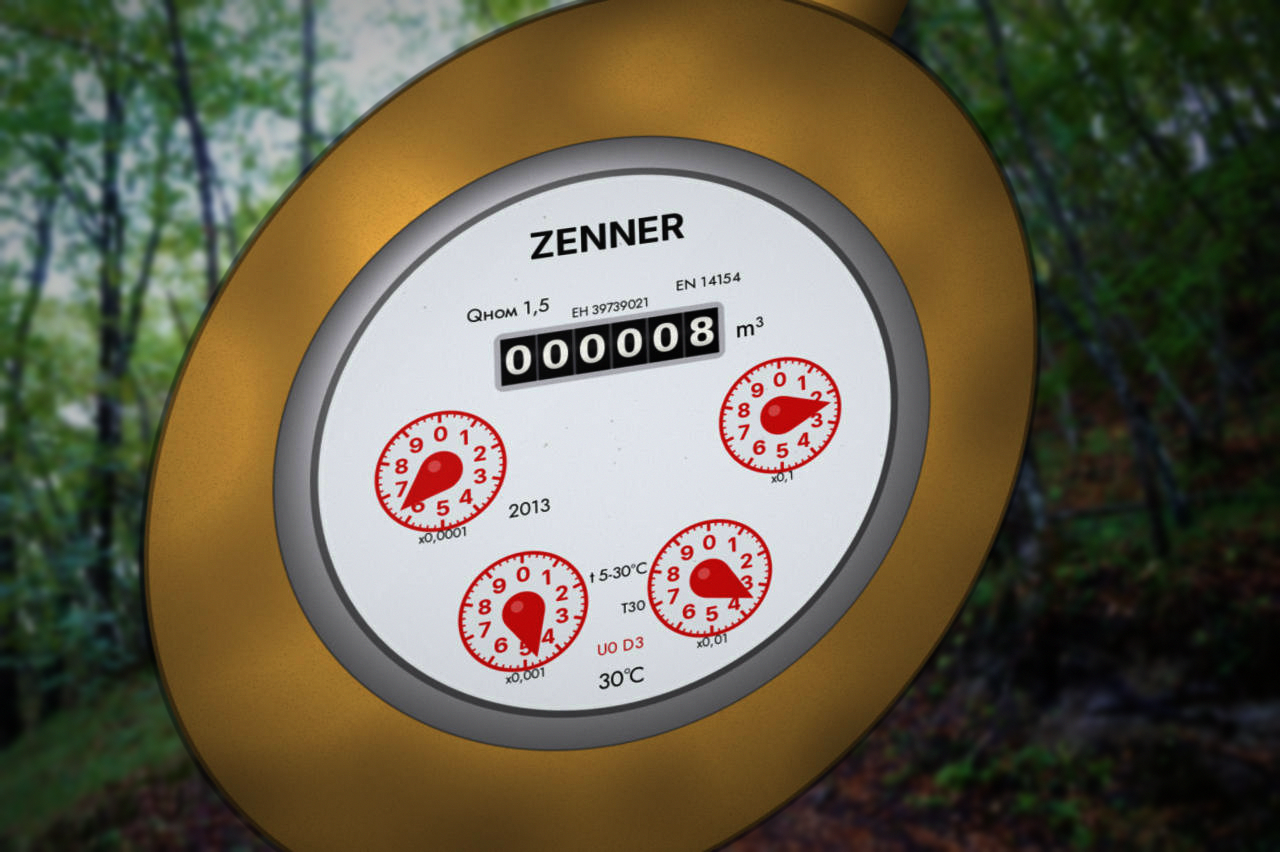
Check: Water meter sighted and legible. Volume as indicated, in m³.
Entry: 8.2346 m³
